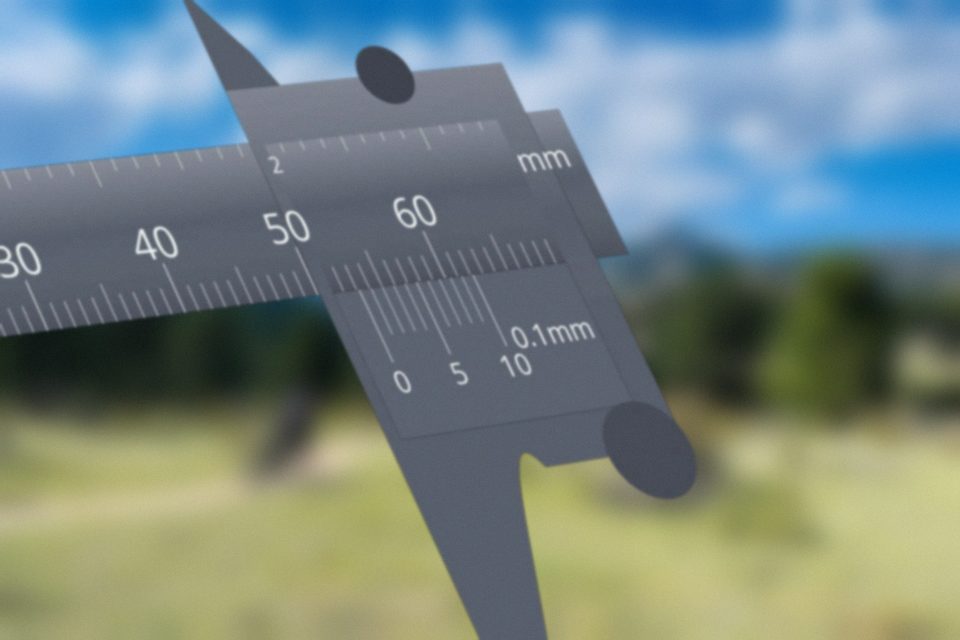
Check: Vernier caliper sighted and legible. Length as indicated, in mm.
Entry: 53.2 mm
